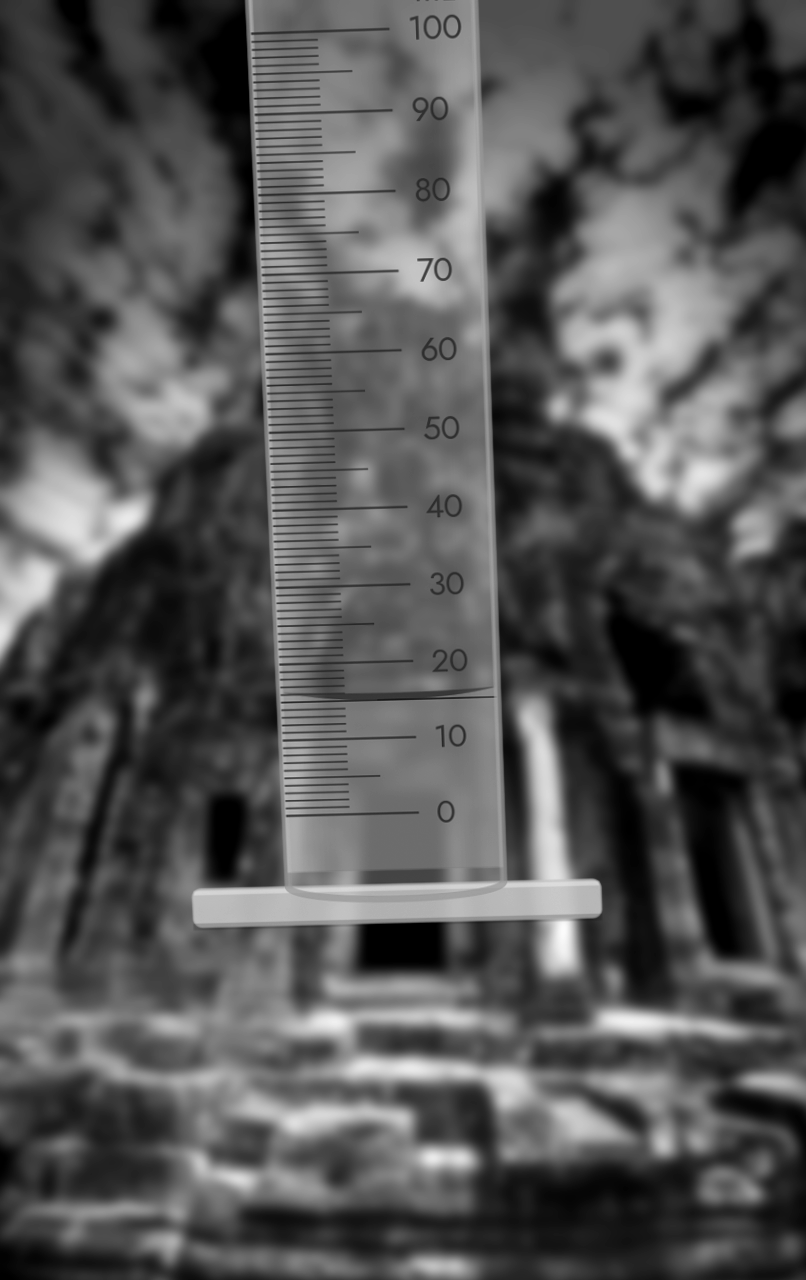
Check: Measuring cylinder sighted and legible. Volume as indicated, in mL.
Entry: 15 mL
